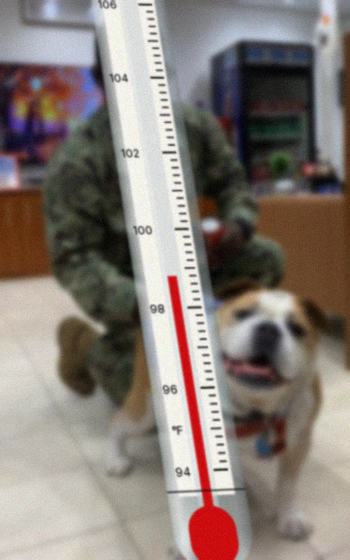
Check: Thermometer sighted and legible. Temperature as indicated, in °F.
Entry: 98.8 °F
